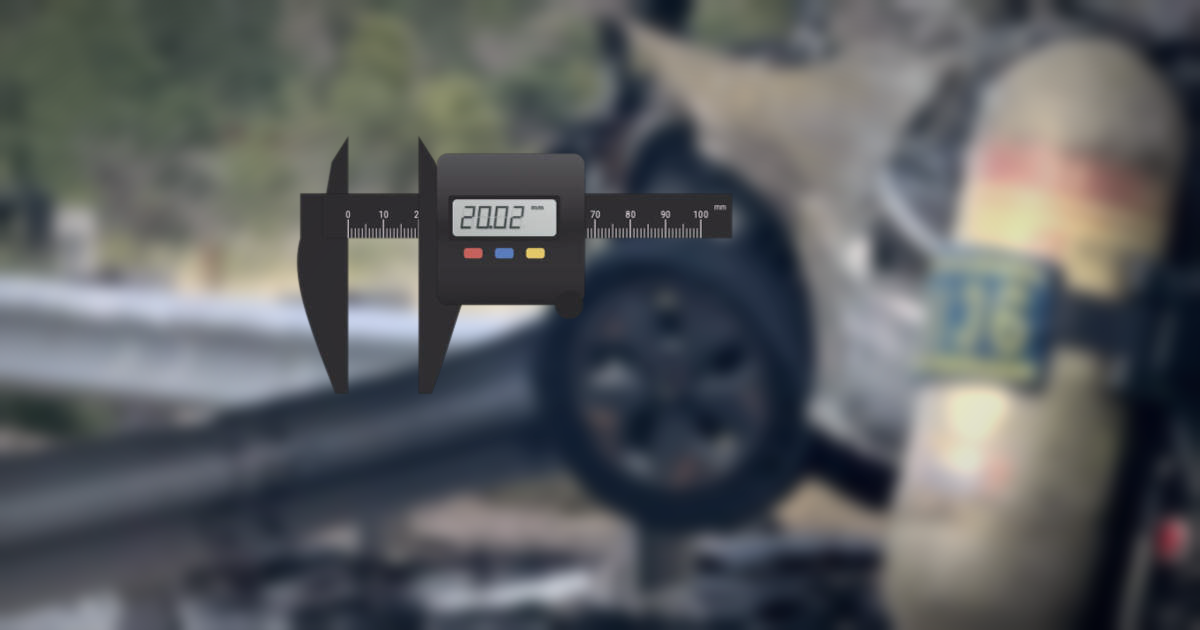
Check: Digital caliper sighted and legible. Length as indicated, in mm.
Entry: 20.02 mm
